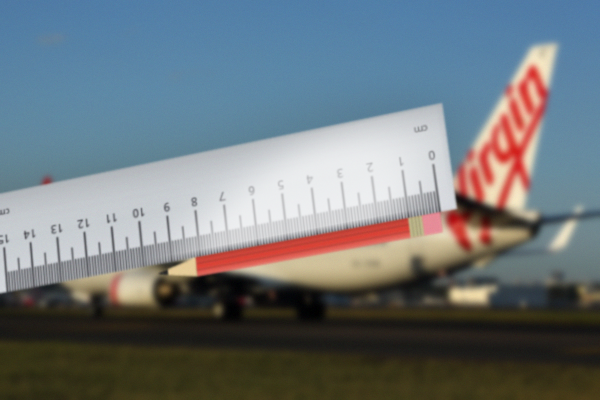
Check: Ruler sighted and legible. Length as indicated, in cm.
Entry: 9.5 cm
